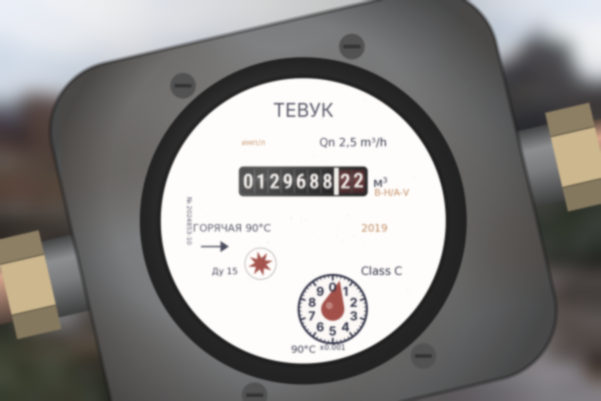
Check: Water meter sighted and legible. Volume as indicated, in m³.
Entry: 129688.220 m³
